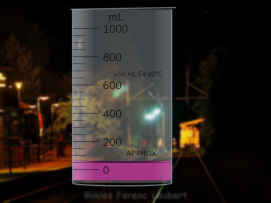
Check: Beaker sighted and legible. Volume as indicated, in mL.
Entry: 50 mL
